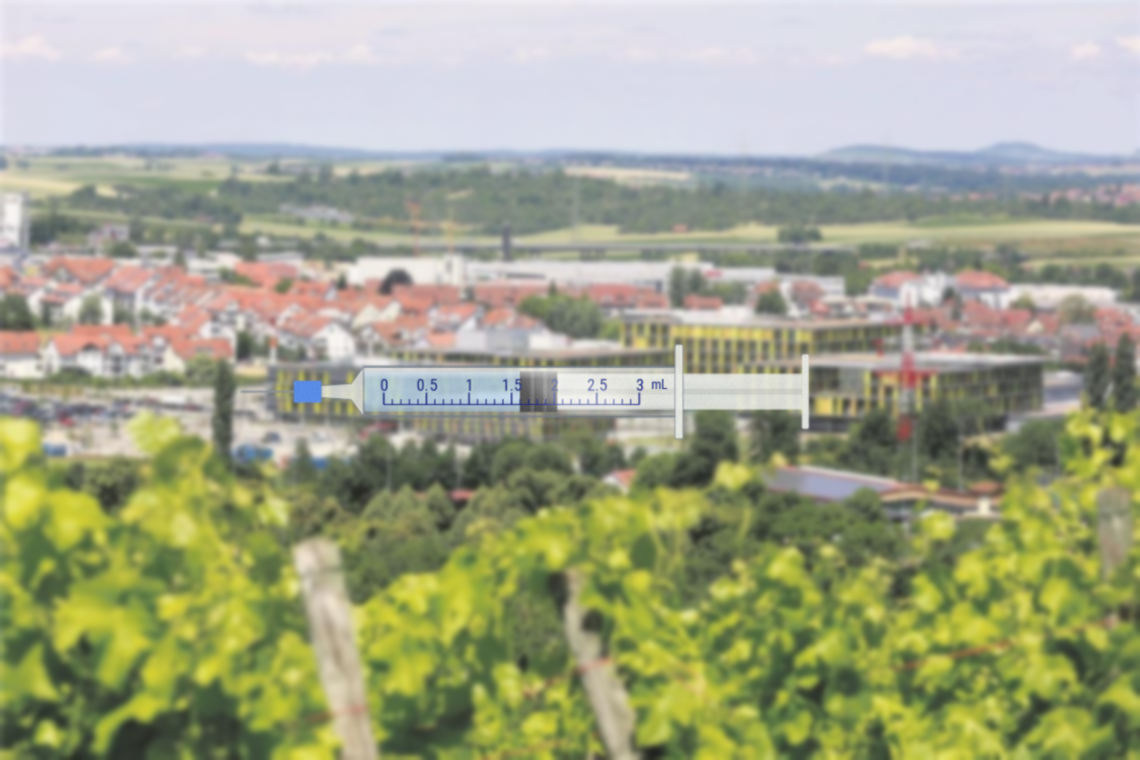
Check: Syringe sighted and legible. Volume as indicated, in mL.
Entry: 1.6 mL
